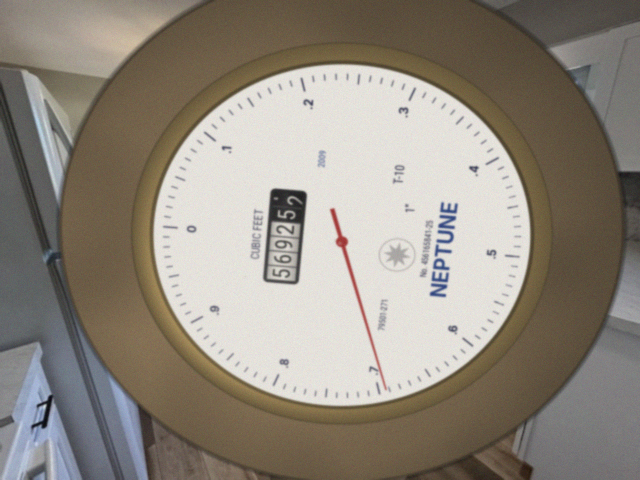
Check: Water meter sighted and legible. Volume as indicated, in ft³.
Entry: 569251.69 ft³
